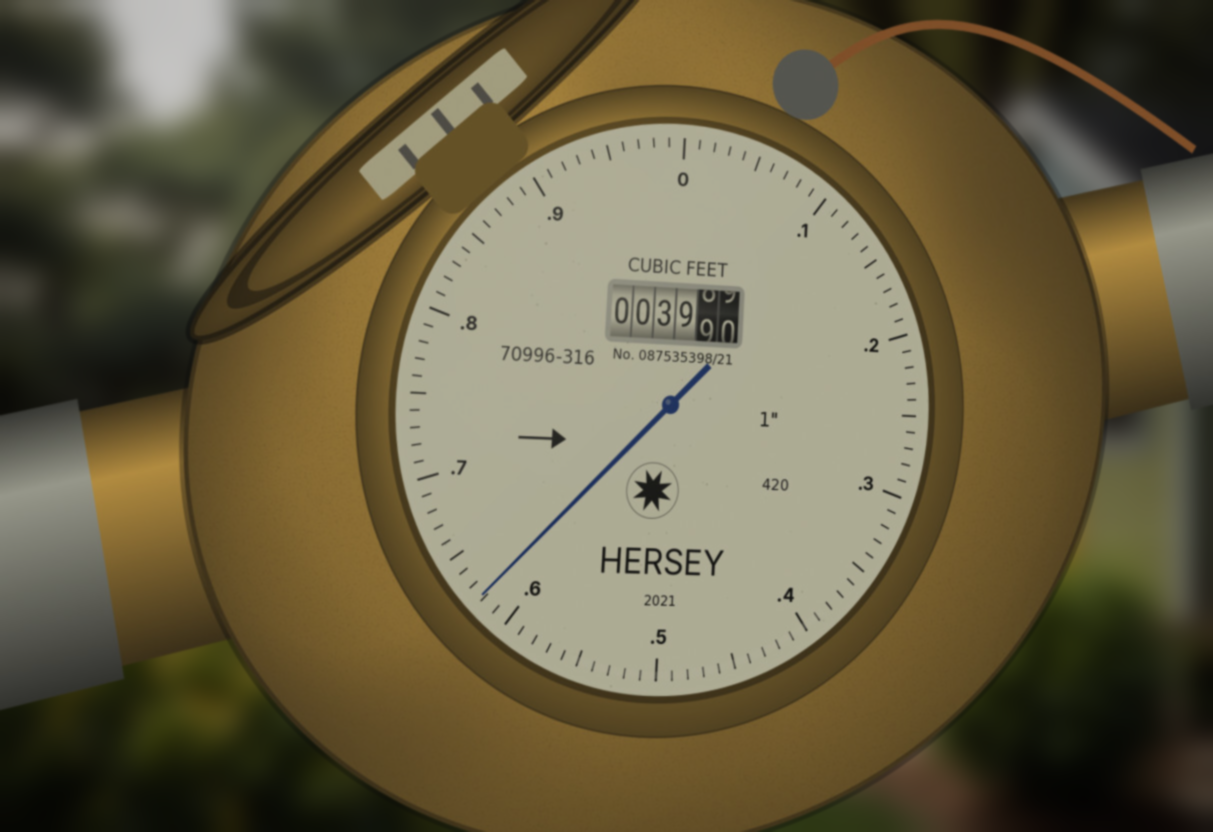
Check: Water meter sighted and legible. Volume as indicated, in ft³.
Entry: 3989.62 ft³
